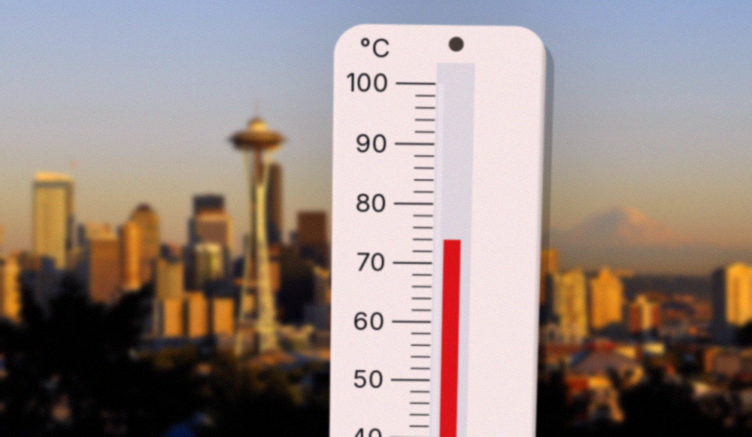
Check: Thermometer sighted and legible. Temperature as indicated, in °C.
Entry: 74 °C
